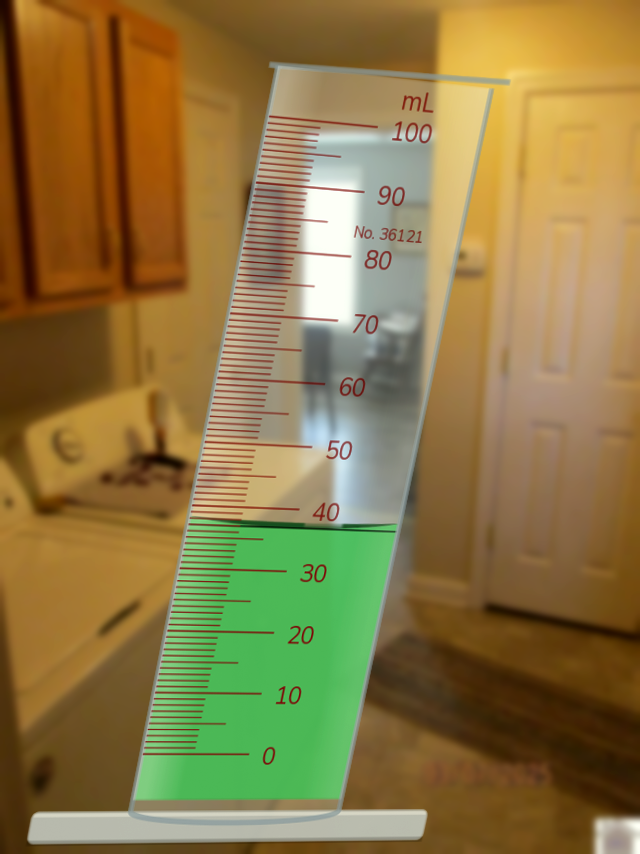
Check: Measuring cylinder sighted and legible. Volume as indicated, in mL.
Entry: 37 mL
